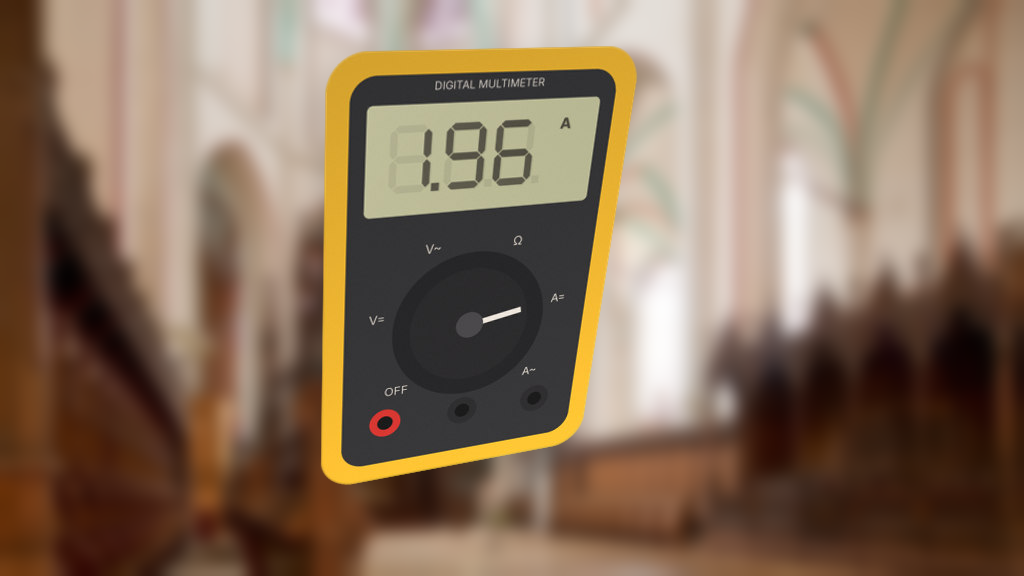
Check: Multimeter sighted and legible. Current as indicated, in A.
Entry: 1.96 A
